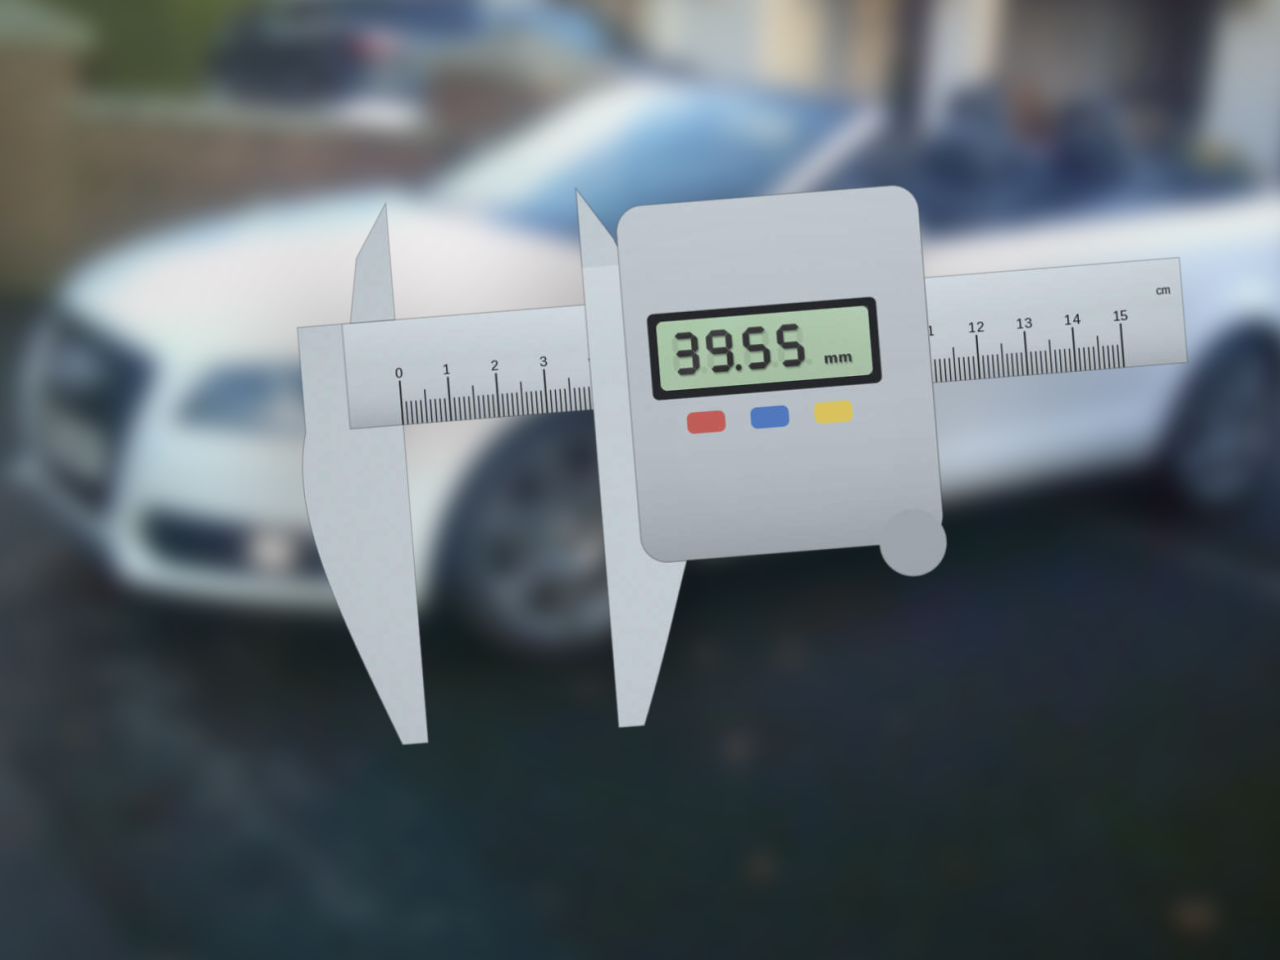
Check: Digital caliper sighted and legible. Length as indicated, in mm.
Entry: 39.55 mm
